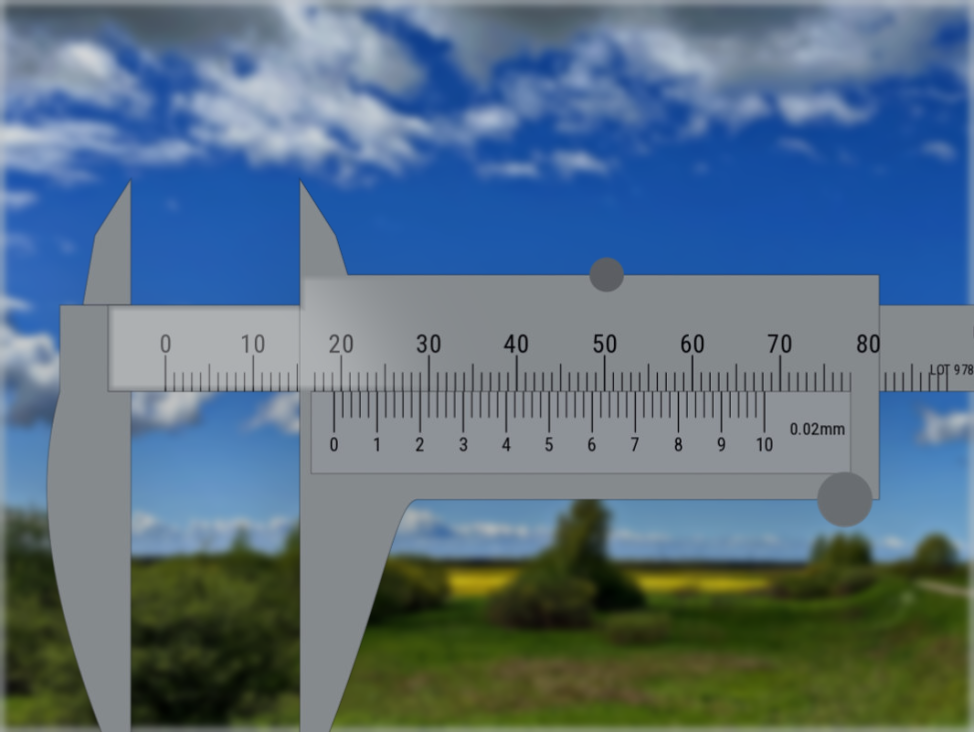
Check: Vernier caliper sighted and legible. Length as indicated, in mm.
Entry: 19.2 mm
